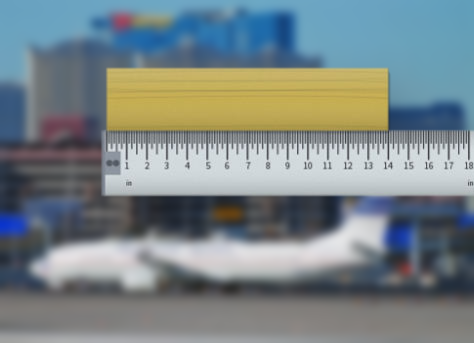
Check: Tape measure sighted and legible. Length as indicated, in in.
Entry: 14 in
